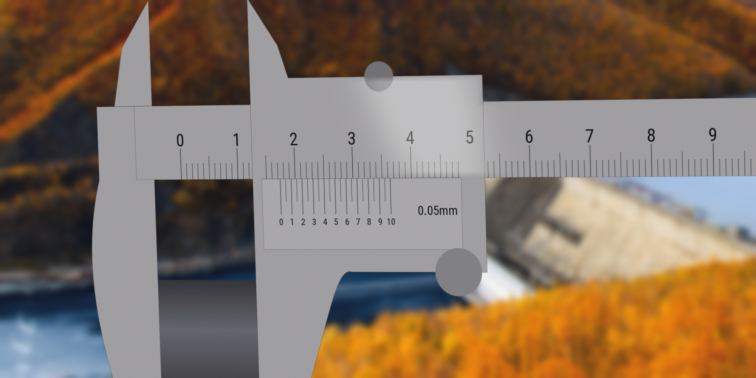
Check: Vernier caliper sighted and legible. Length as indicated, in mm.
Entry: 17.4 mm
